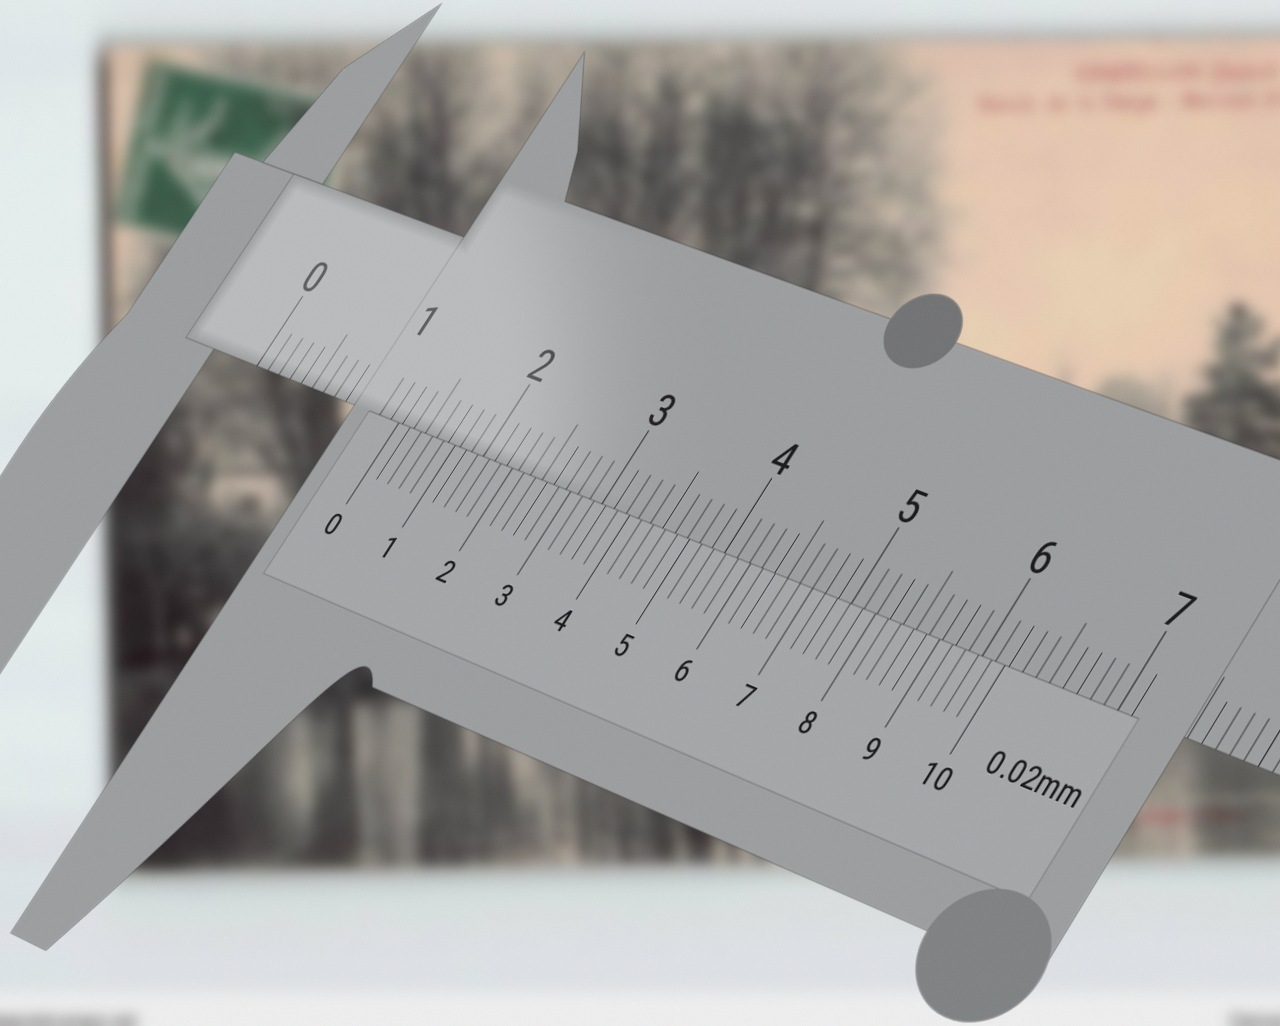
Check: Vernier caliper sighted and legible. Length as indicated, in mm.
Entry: 12.7 mm
